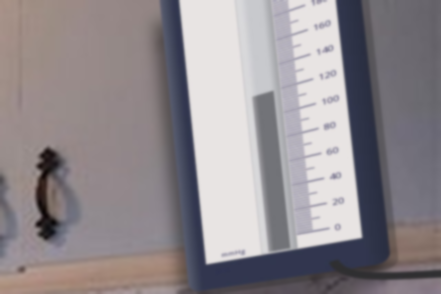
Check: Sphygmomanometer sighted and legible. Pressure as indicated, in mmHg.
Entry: 120 mmHg
